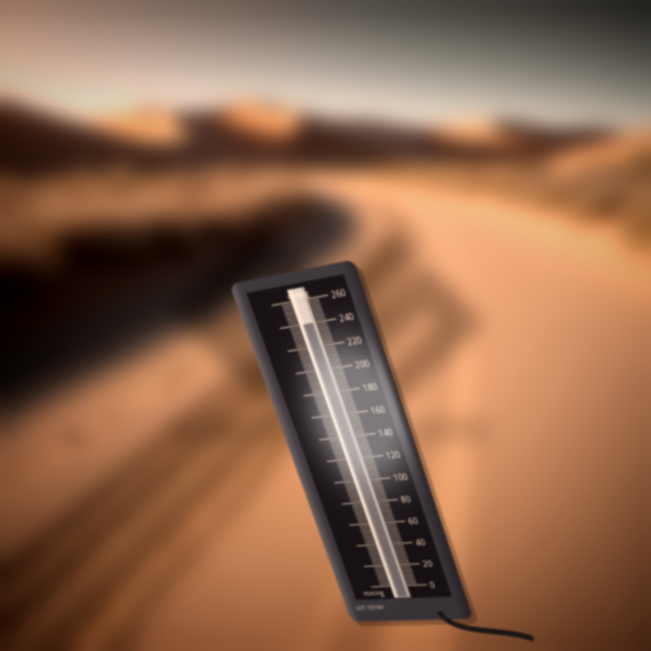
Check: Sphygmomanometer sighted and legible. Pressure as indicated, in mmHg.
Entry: 240 mmHg
